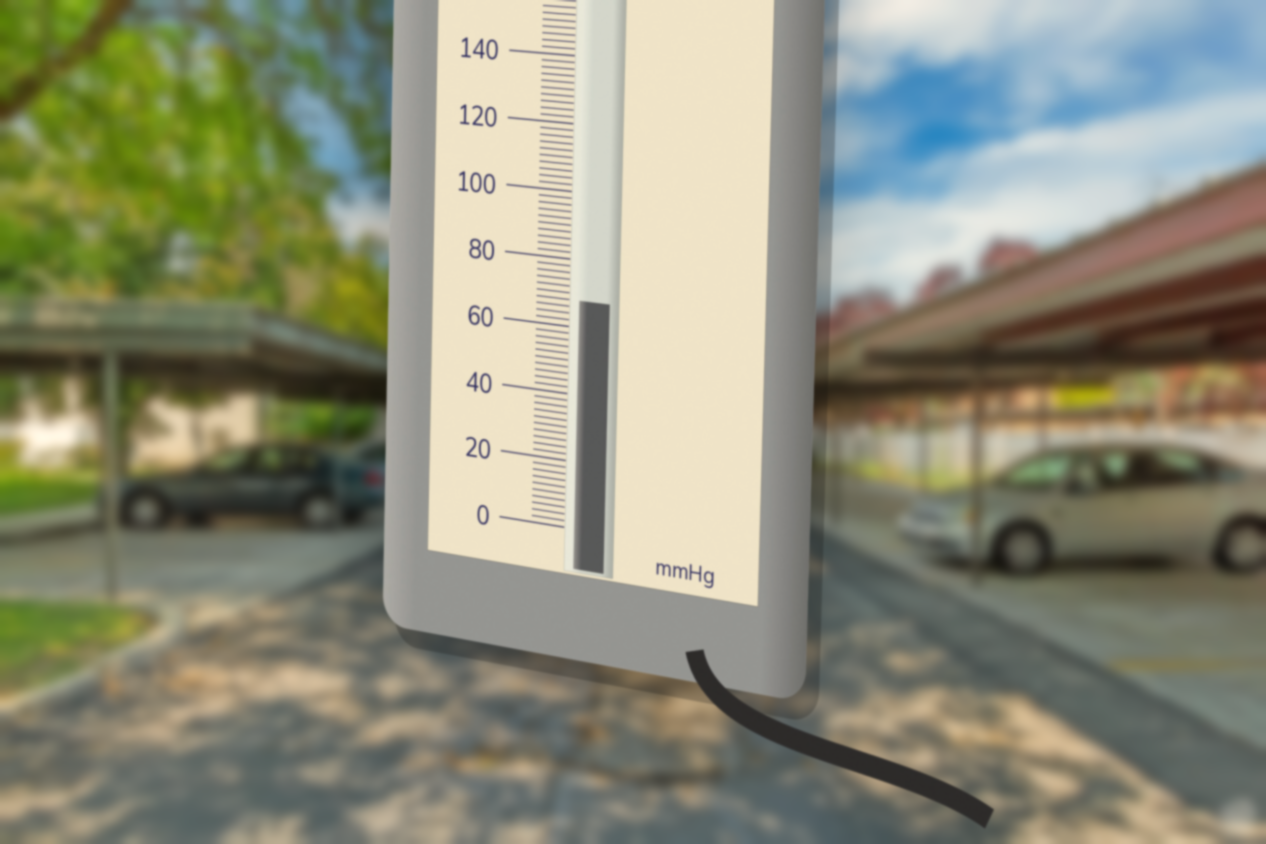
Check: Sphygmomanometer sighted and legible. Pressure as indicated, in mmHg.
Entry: 68 mmHg
